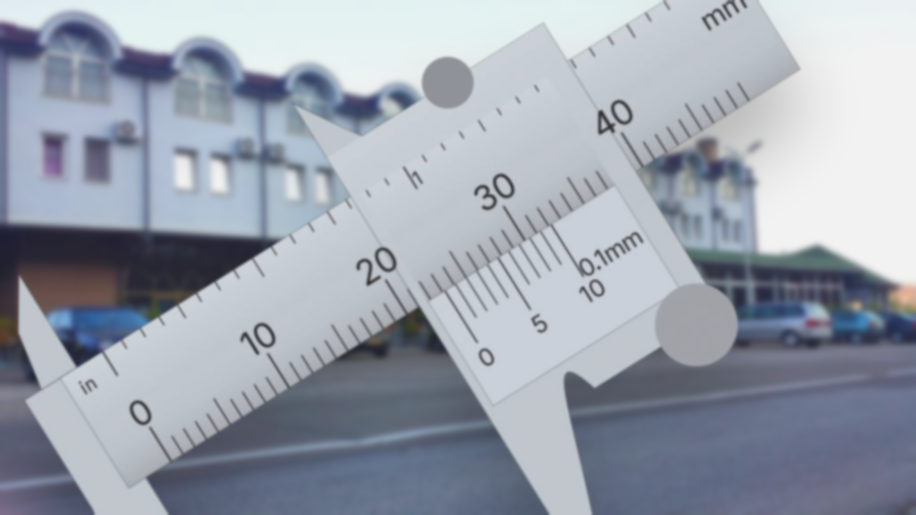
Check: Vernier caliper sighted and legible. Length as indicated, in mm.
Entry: 23.2 mm
